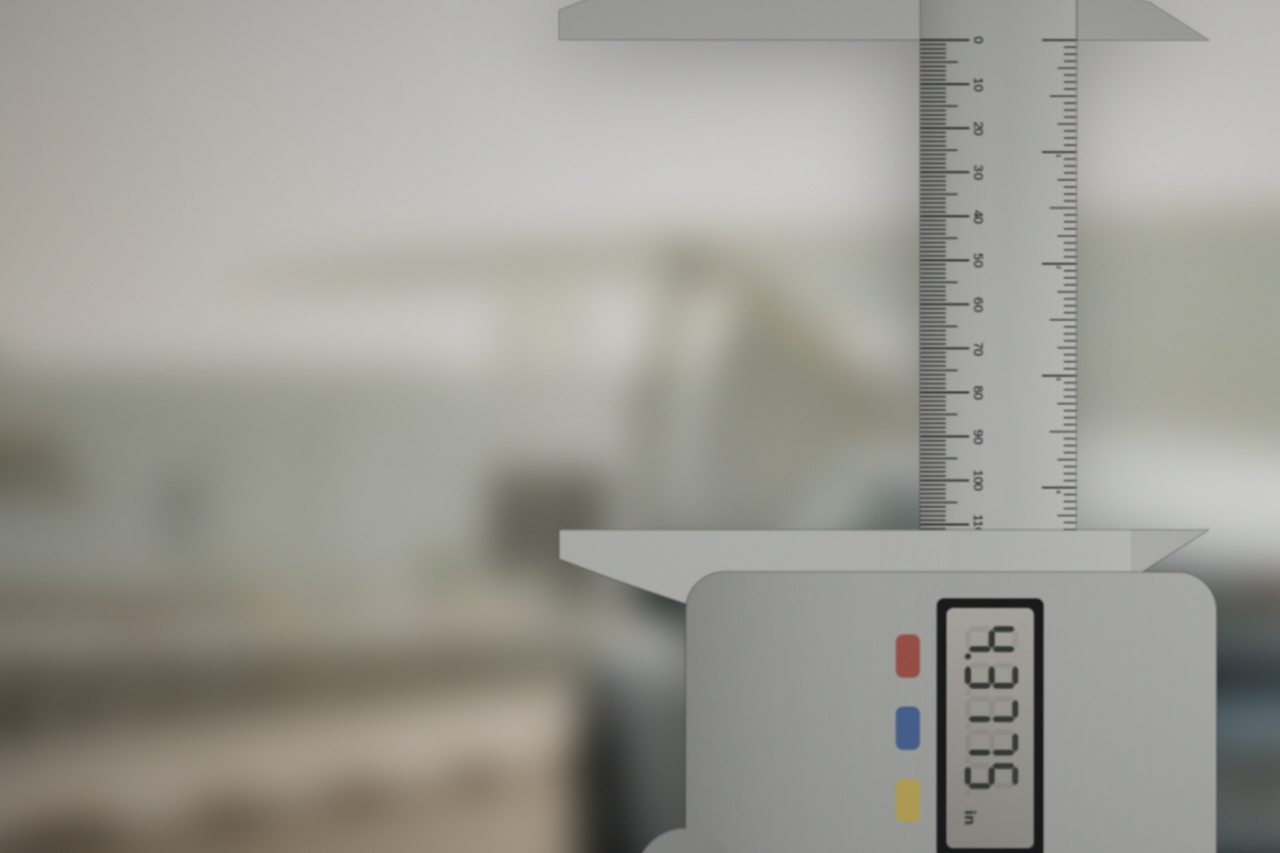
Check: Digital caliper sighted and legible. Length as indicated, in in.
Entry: 4.3775 in
